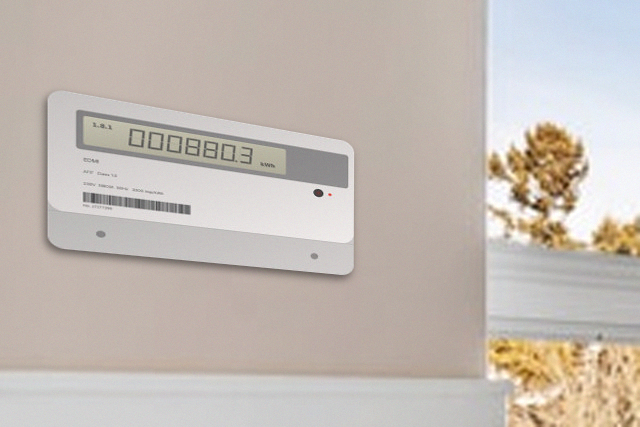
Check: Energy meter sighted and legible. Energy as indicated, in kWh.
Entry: 880.3 kWh
